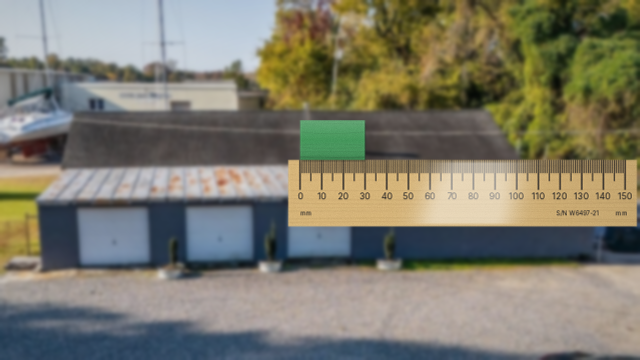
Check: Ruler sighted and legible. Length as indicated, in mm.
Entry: 30 mm
